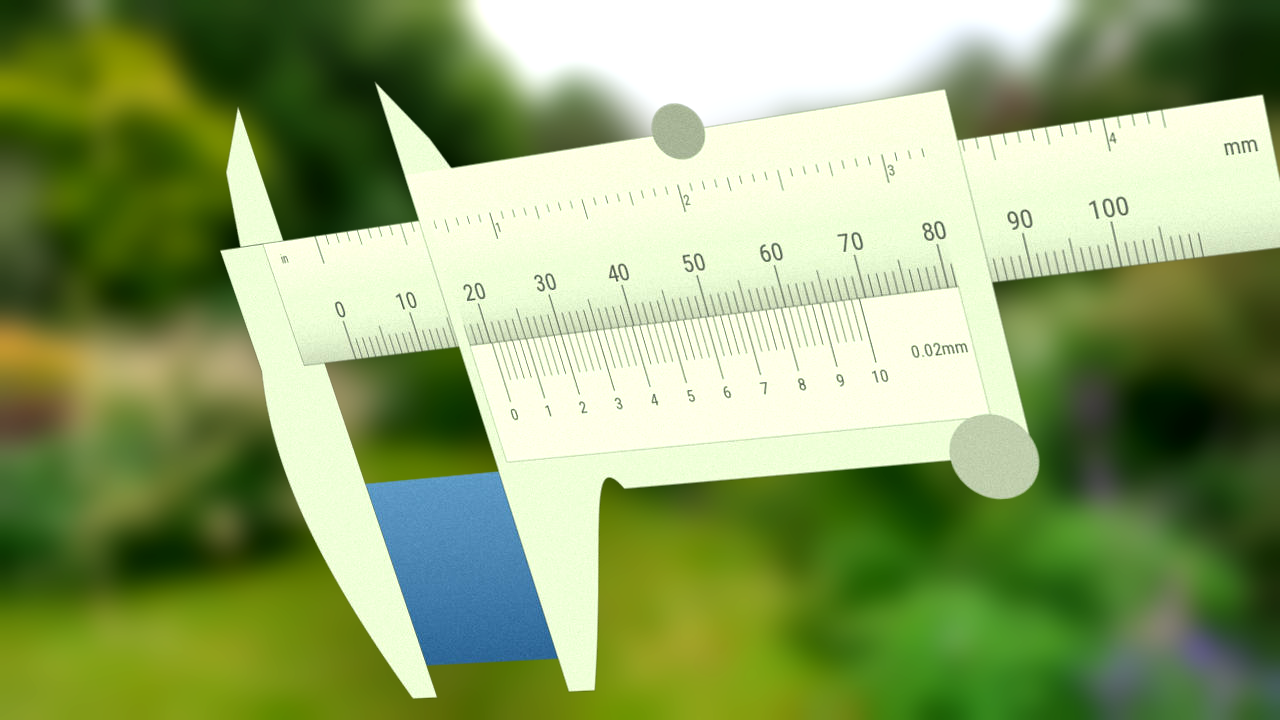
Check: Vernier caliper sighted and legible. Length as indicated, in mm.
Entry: 20.2 mm
